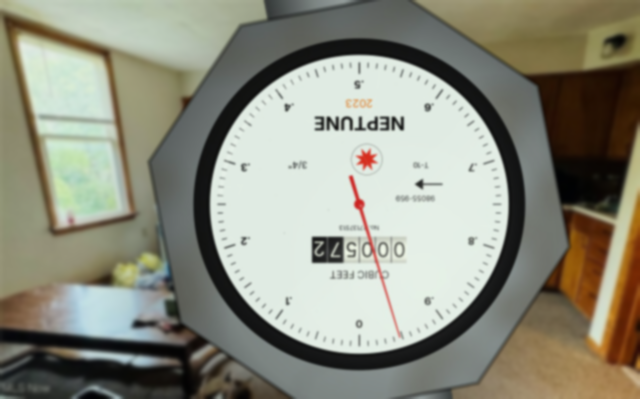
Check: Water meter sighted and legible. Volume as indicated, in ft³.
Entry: 571.95 ft³
